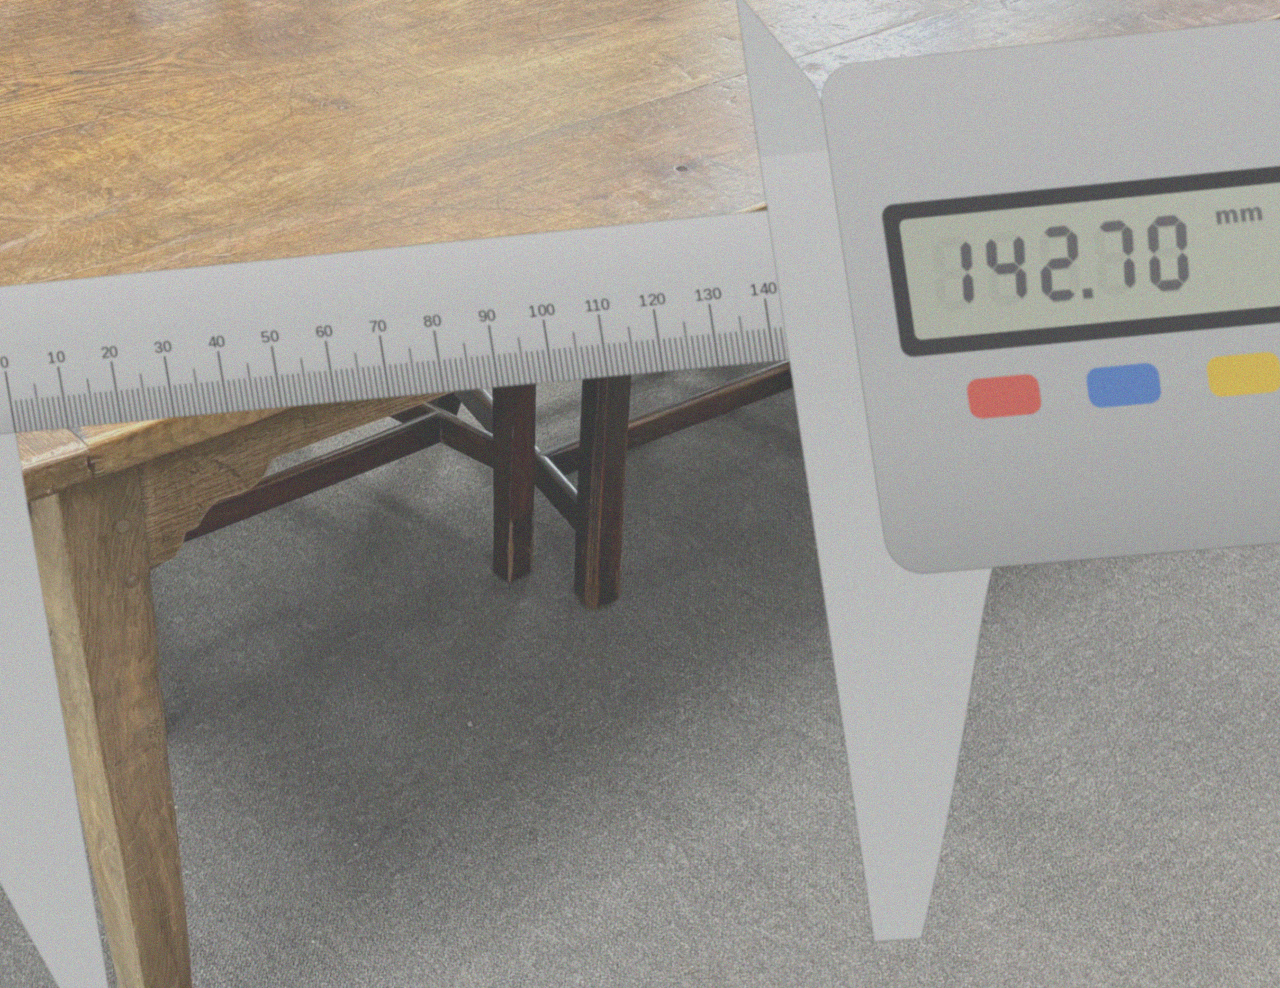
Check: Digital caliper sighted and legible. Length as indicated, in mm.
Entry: 142.70 mm
